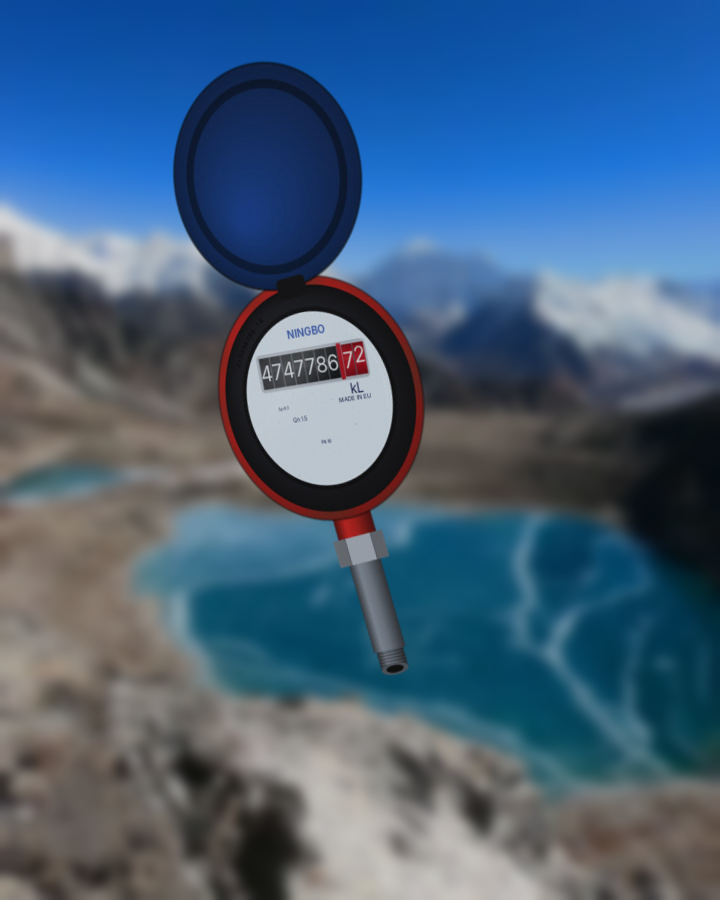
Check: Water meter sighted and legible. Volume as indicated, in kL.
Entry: 4747786.72 kL
